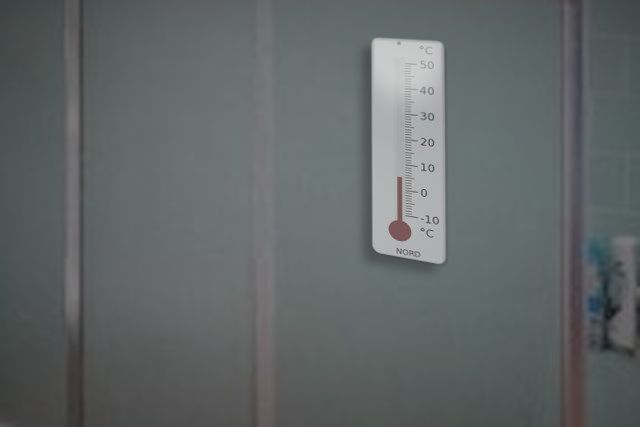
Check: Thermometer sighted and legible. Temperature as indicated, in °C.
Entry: 5 °C
